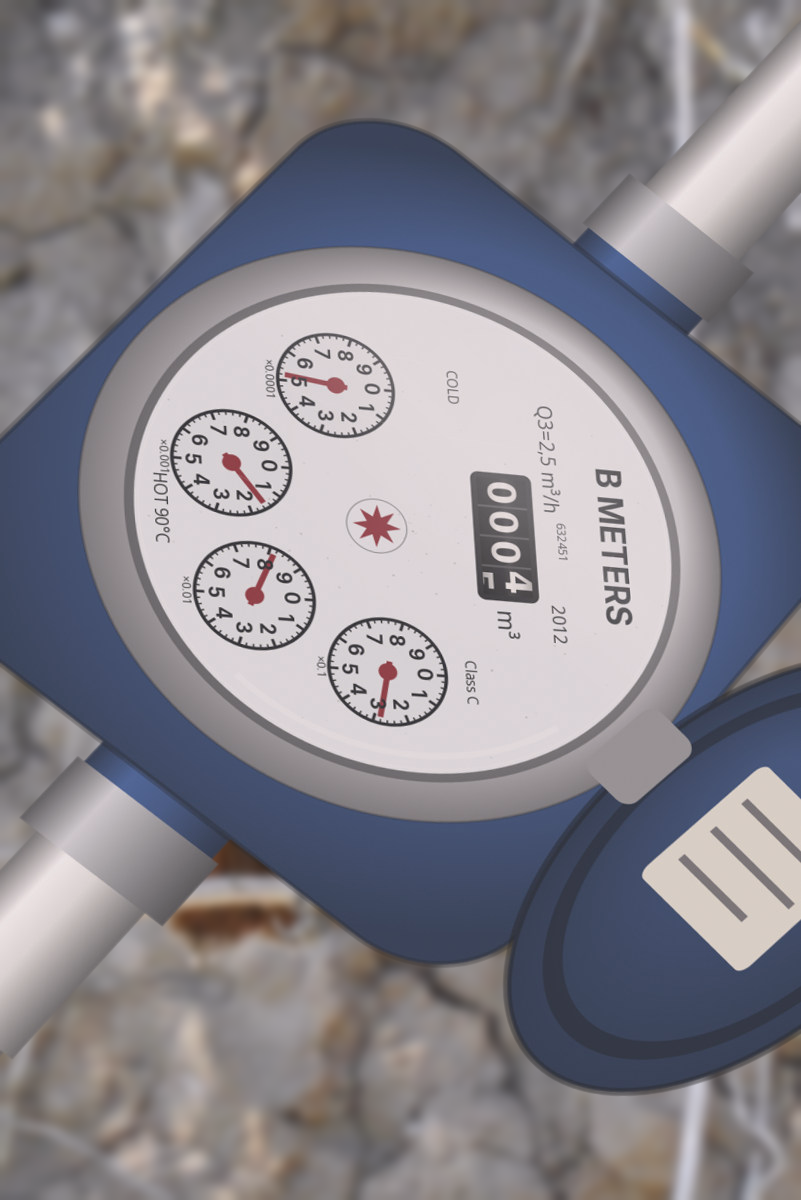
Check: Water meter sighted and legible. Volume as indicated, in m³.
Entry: 4.2815 m³
